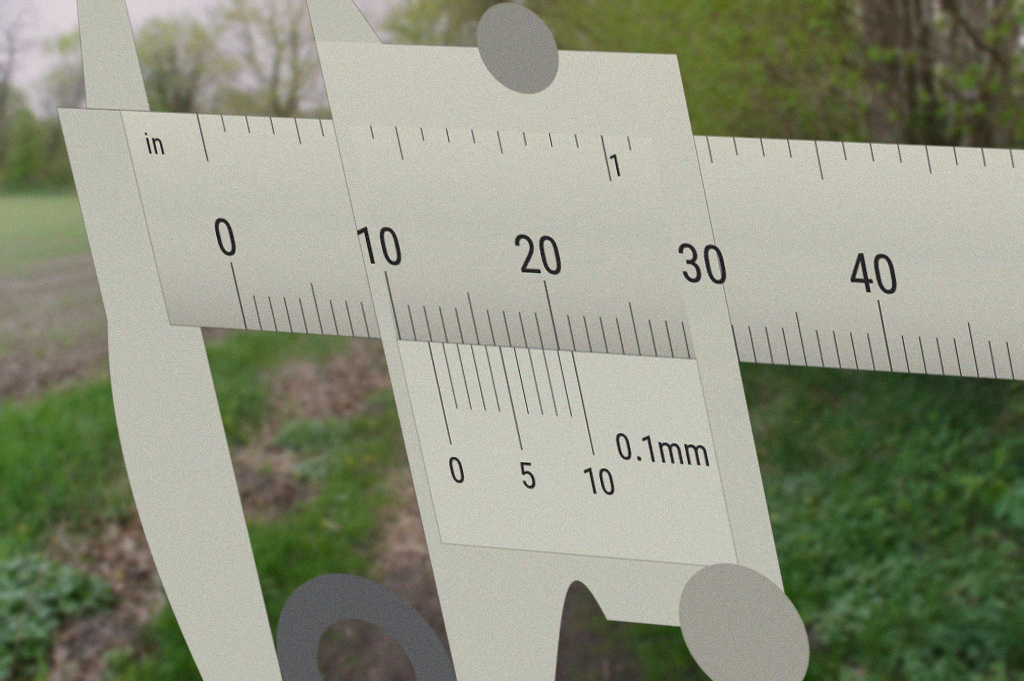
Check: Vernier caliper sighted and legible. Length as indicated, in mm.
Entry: 11.8 mm
